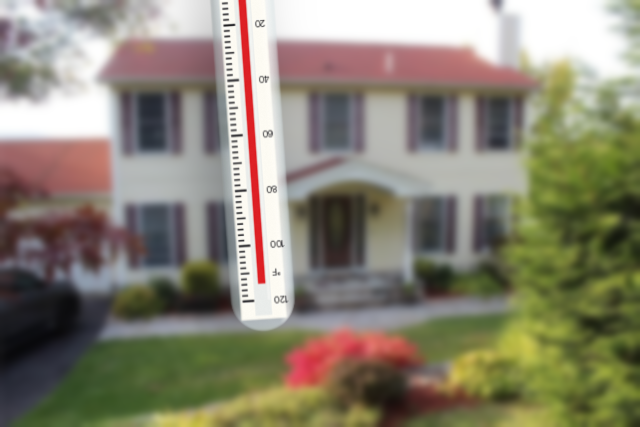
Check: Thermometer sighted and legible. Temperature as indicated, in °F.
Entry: 114 °F
